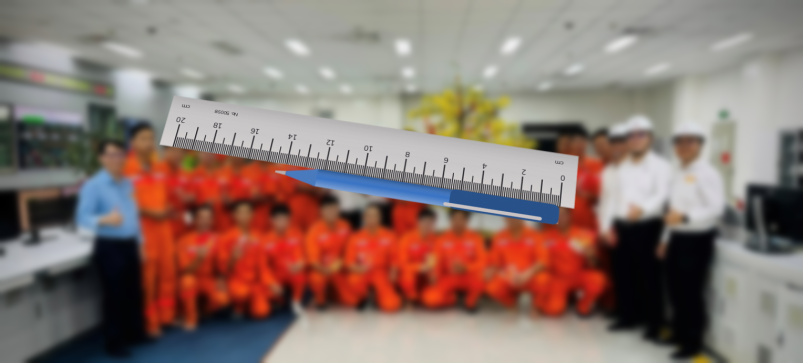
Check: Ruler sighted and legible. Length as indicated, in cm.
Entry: 14.5 cm
